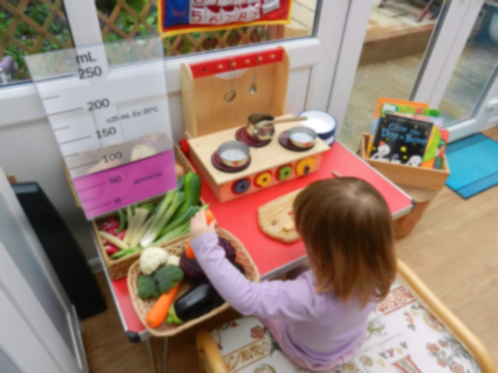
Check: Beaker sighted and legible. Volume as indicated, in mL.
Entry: 75 mL
